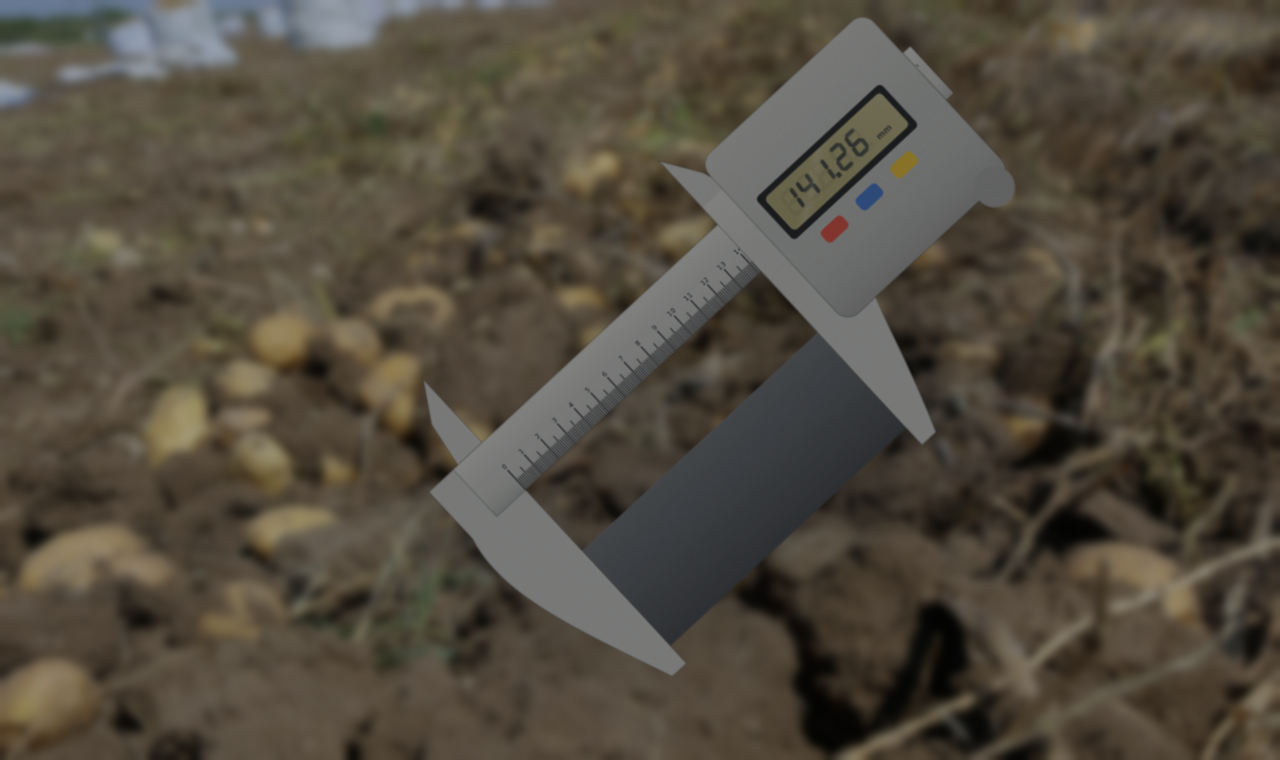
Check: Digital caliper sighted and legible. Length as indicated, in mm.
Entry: 141.26 mm
